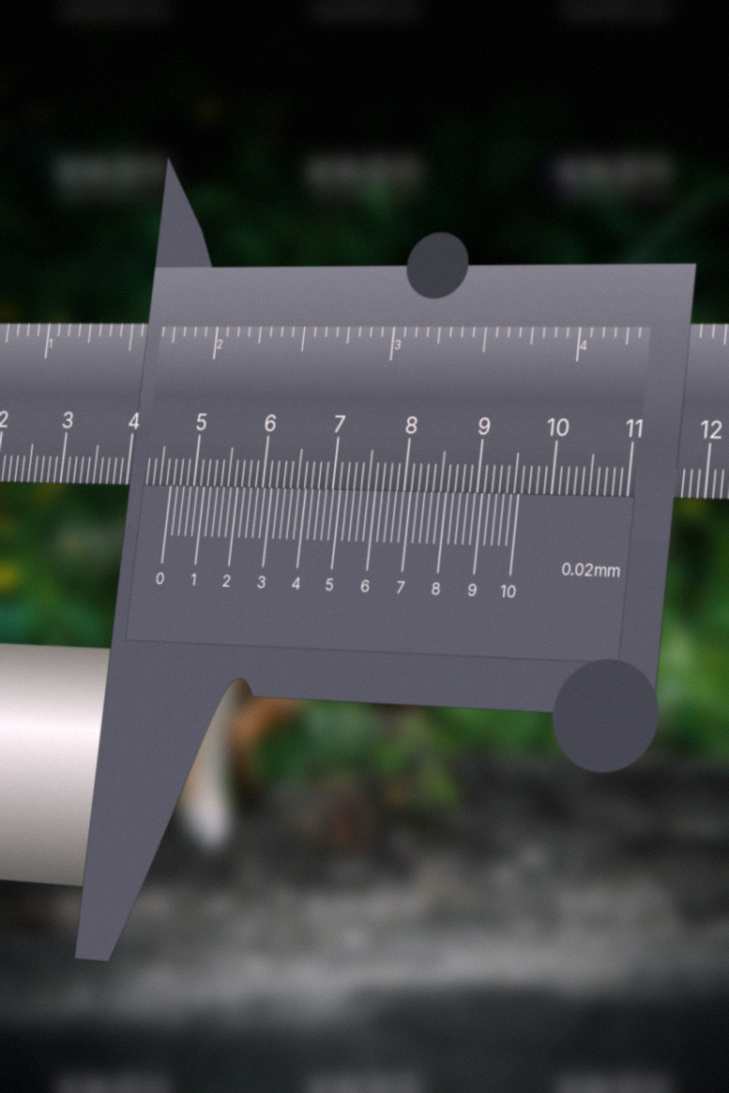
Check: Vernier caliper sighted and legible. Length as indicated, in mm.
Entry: 46.6 mm
